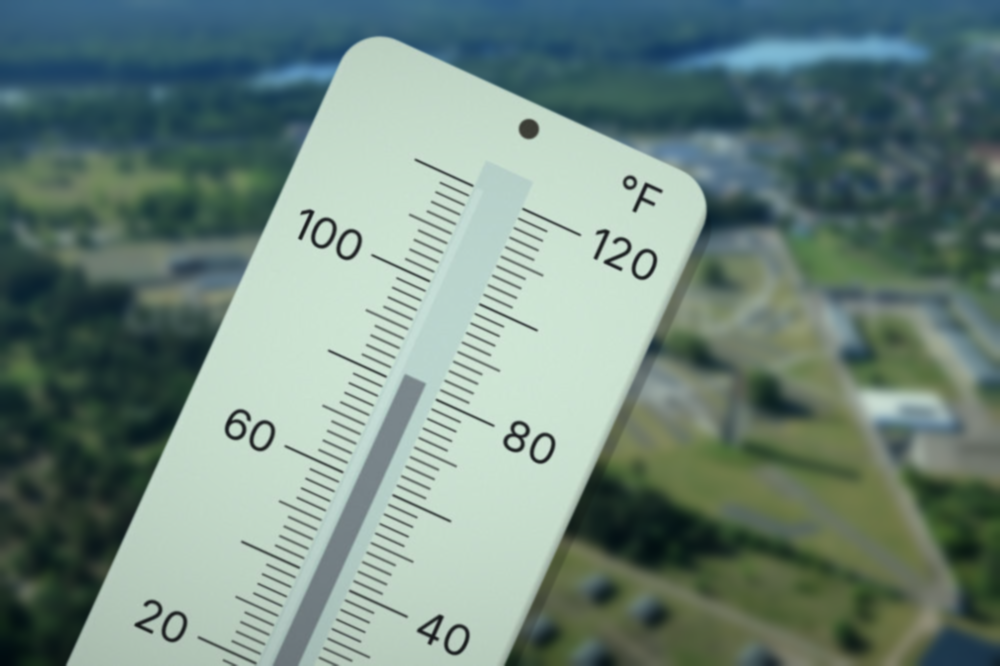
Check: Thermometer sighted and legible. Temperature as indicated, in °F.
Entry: 82 °F
